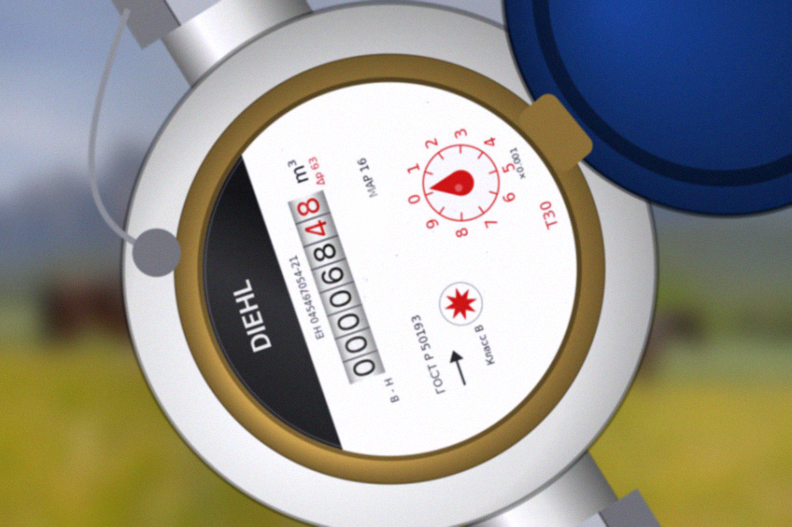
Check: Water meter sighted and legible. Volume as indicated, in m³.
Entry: 68.480 m³
